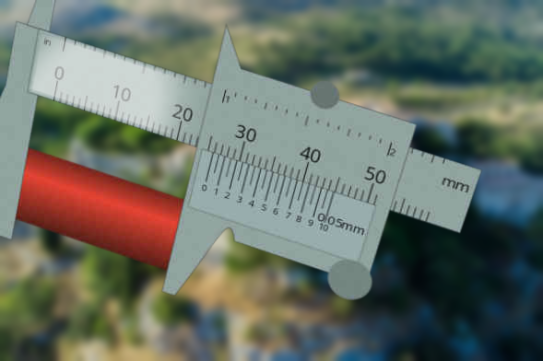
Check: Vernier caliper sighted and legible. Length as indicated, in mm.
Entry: 25.8 mm
